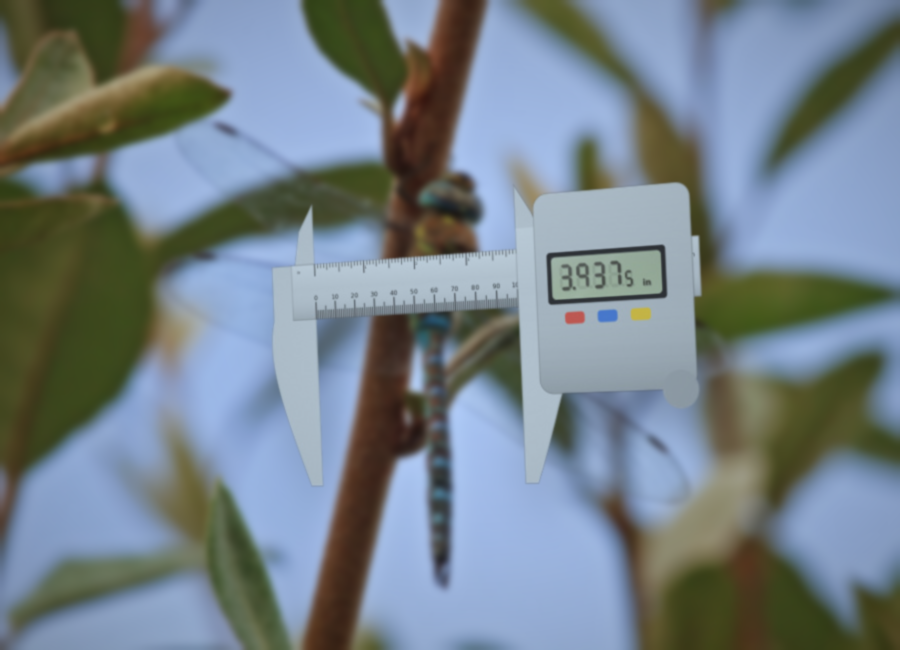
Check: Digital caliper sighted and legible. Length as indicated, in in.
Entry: 3.9375 in
